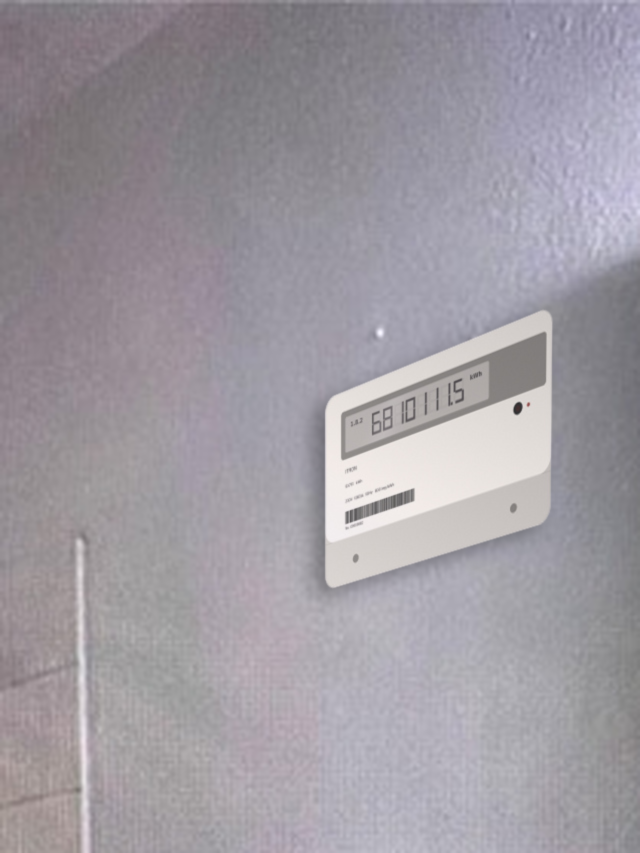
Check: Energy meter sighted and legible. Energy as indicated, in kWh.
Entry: 6810111.5 kWh
